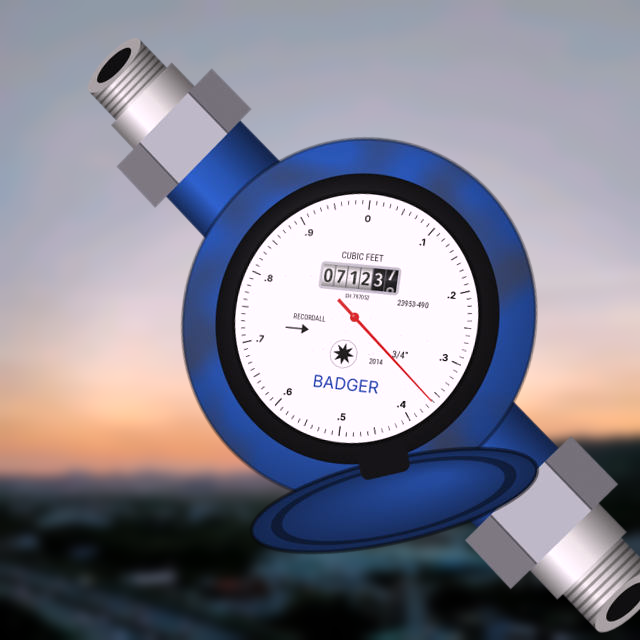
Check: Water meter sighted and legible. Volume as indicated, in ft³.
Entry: 71237.36 ft³
